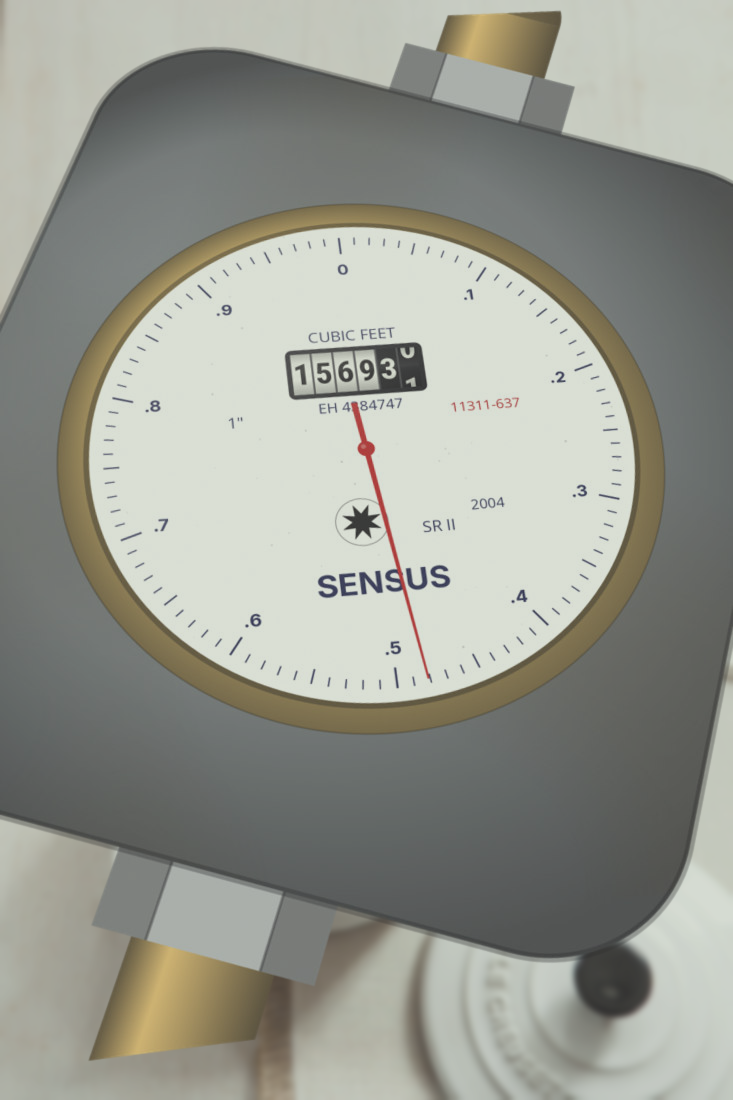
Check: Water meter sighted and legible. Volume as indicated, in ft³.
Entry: 156930.48 ft³
